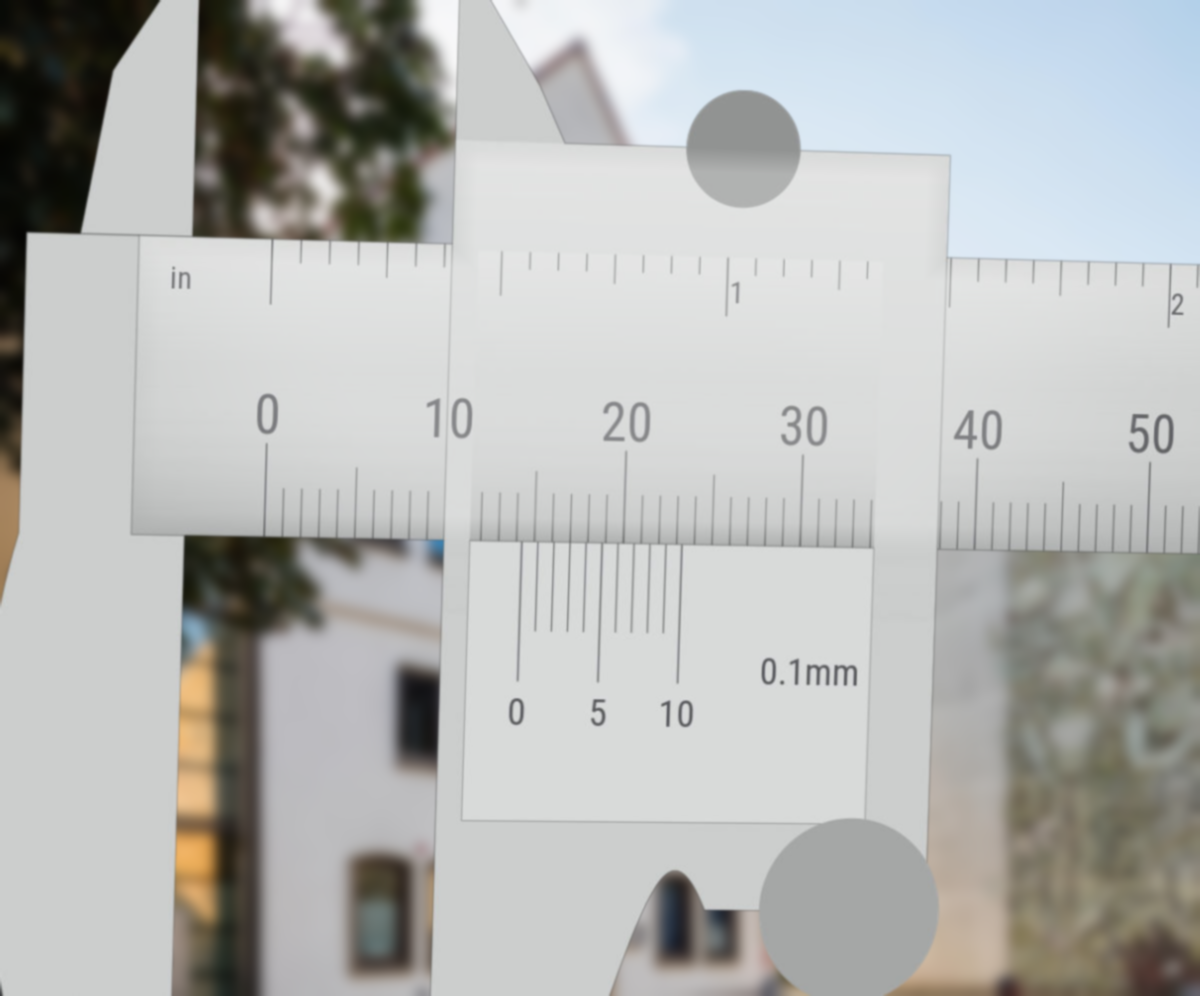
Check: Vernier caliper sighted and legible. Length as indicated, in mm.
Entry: 14.3 mm
